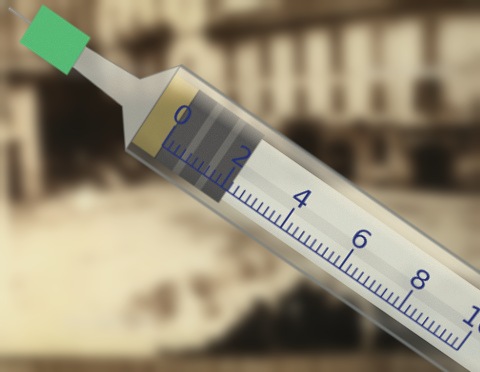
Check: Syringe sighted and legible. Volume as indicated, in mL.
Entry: 0 mL
